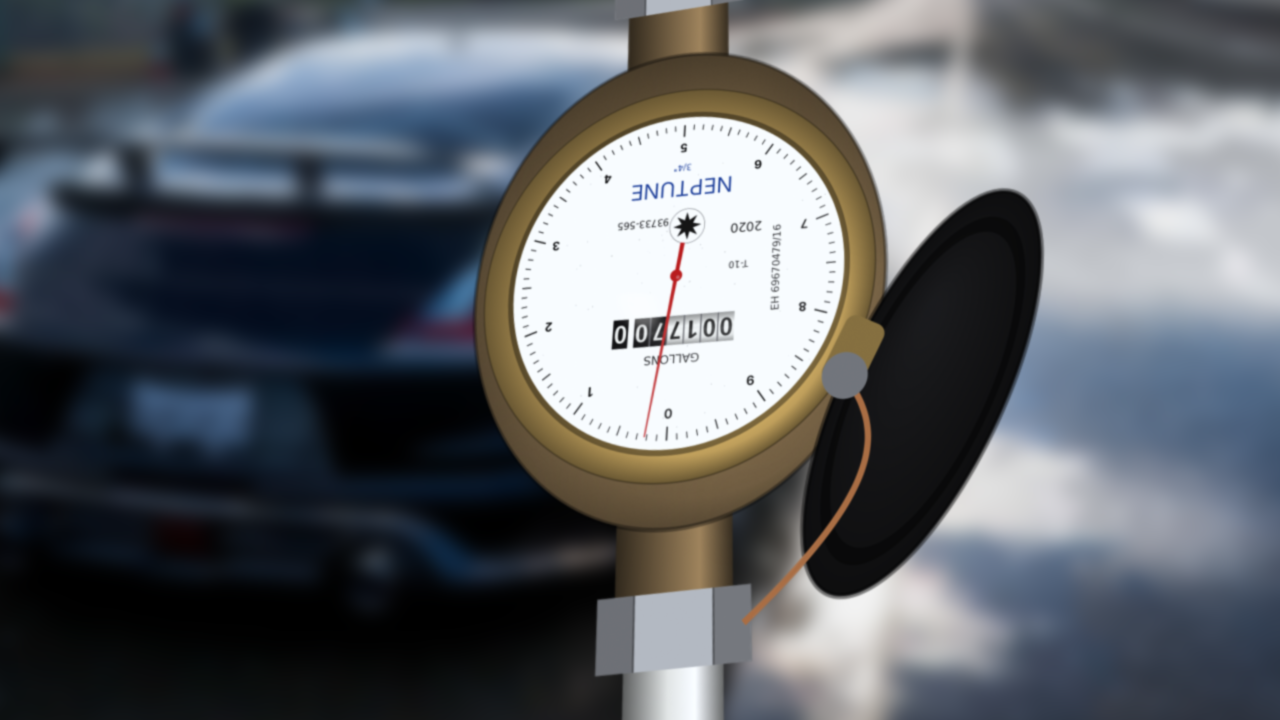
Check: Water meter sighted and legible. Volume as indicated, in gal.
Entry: 17700.2 gal
